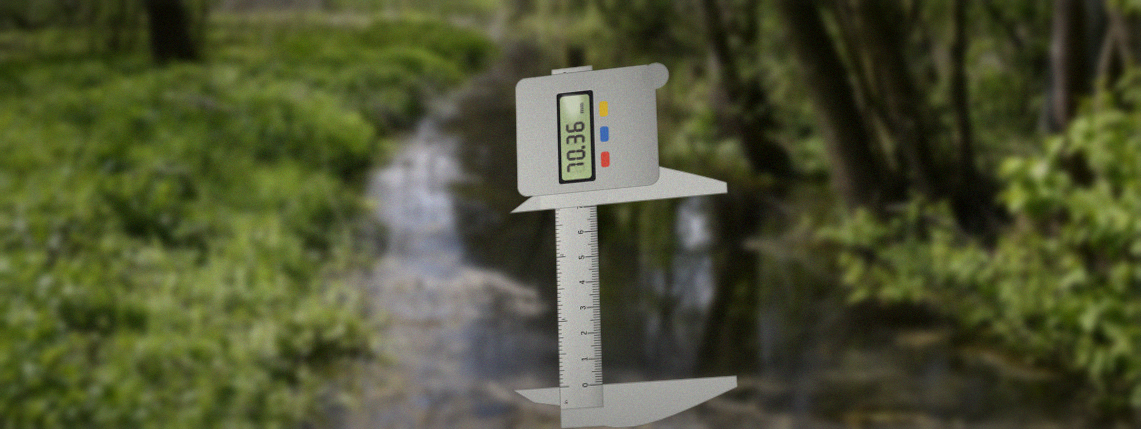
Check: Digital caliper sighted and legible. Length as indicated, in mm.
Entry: 70.36 mm
